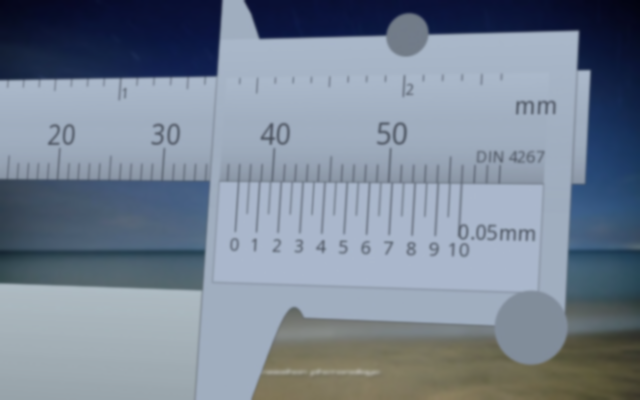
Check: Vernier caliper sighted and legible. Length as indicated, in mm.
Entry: 37.0 mm
